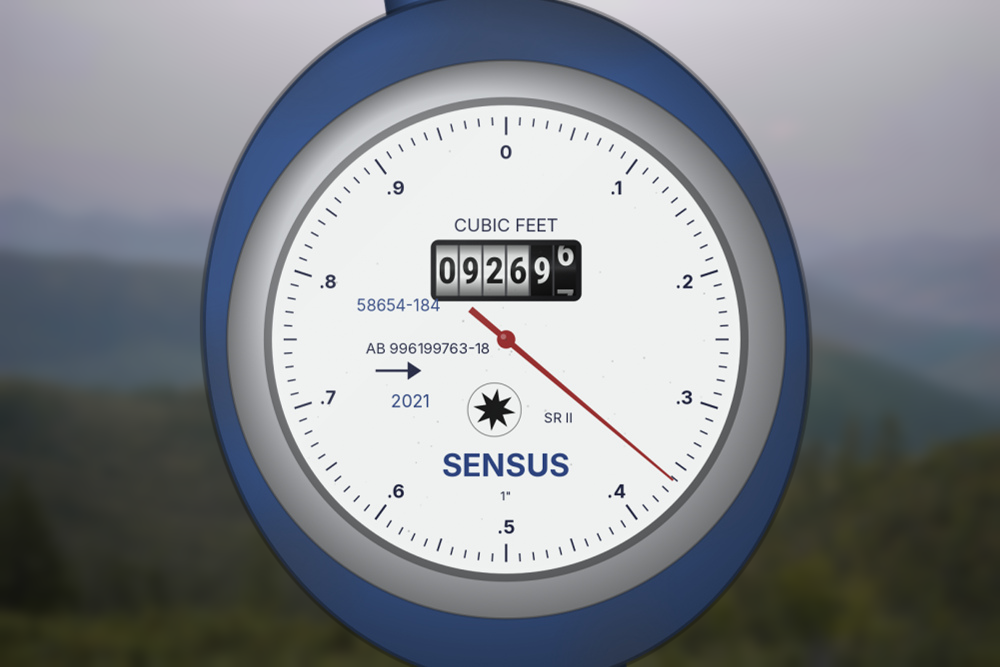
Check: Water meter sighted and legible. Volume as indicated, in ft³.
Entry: 92696.36 ft³
